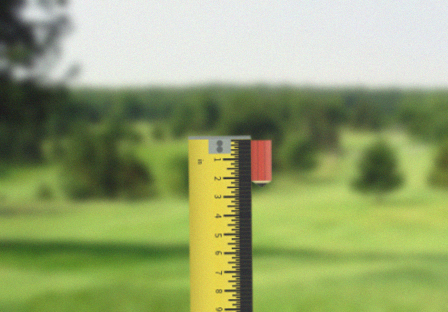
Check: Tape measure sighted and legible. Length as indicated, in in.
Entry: 2.5 in
